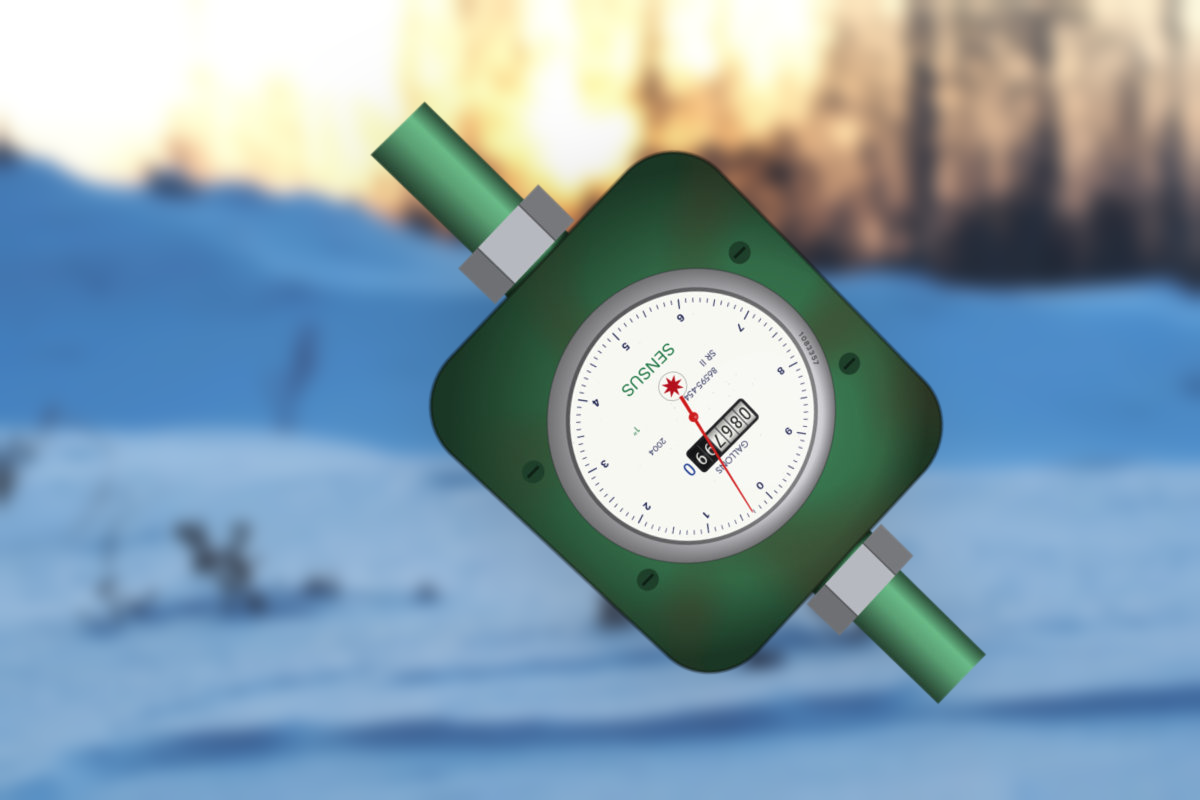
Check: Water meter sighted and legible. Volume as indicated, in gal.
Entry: 867990.3 gal
